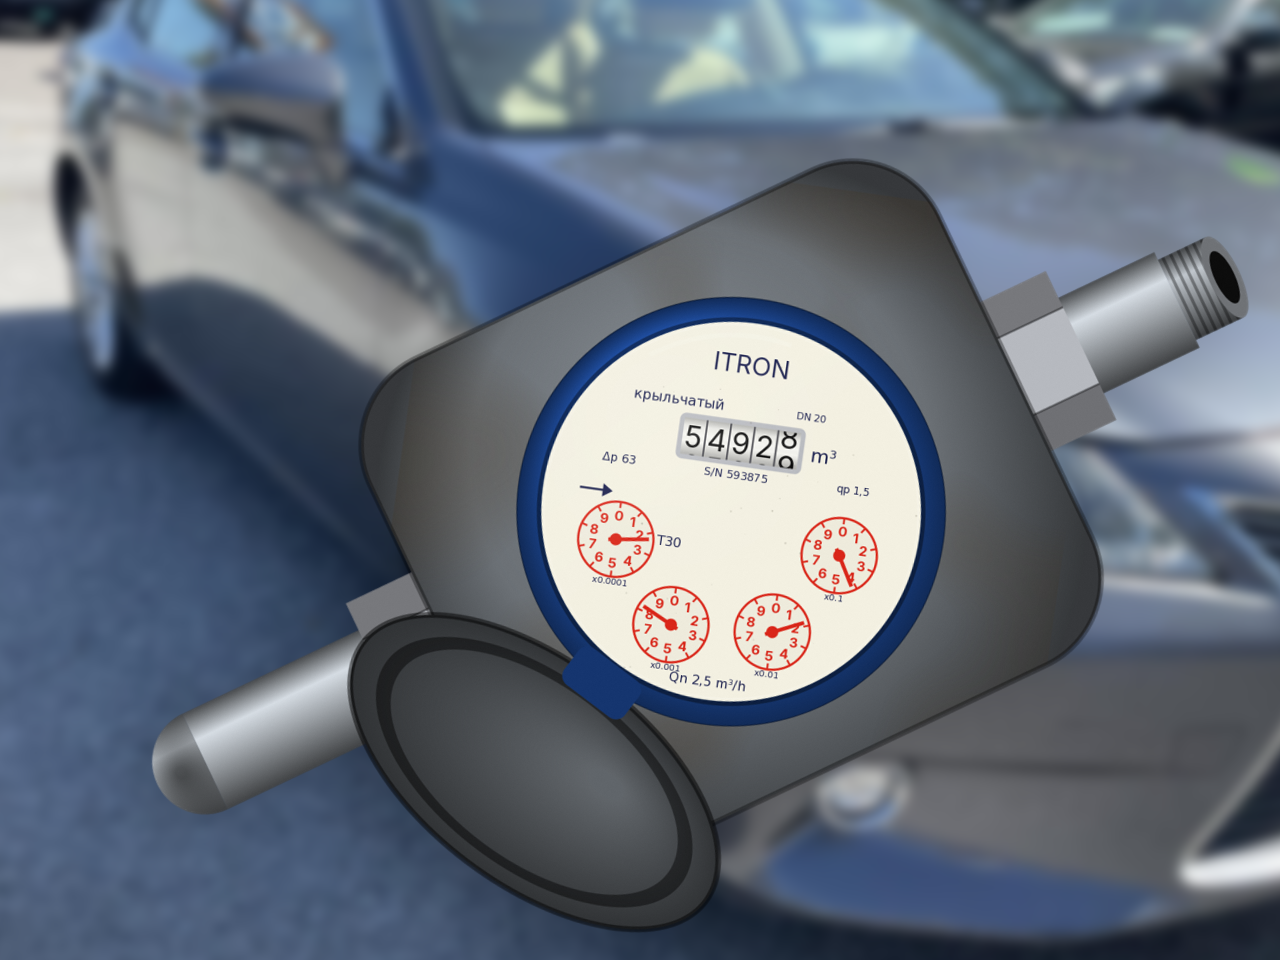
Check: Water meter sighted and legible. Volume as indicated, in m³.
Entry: 54928.4182 m³
